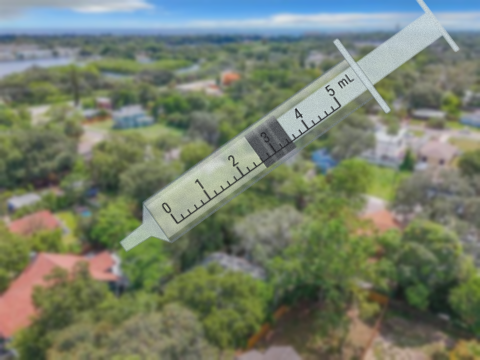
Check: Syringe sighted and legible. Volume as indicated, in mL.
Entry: 2.6 mL
